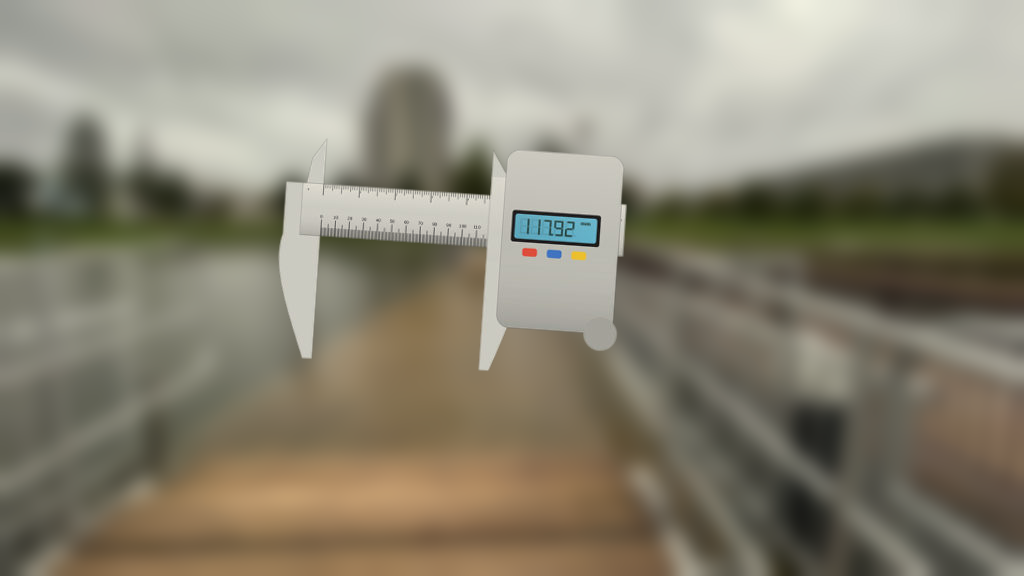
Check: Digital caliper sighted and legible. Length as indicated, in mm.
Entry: 117.92 mm
